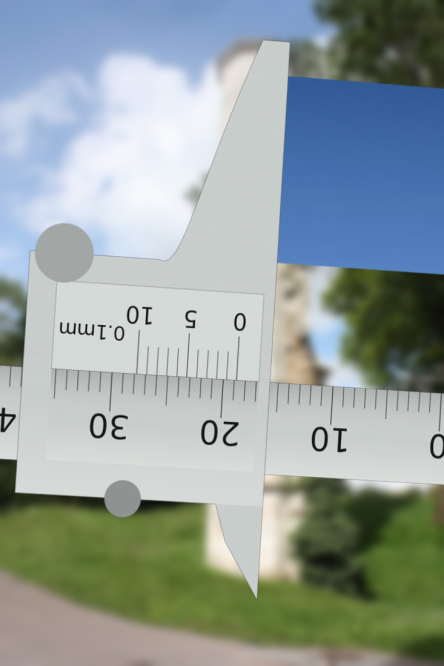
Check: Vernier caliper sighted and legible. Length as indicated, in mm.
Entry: 18.8 mm
